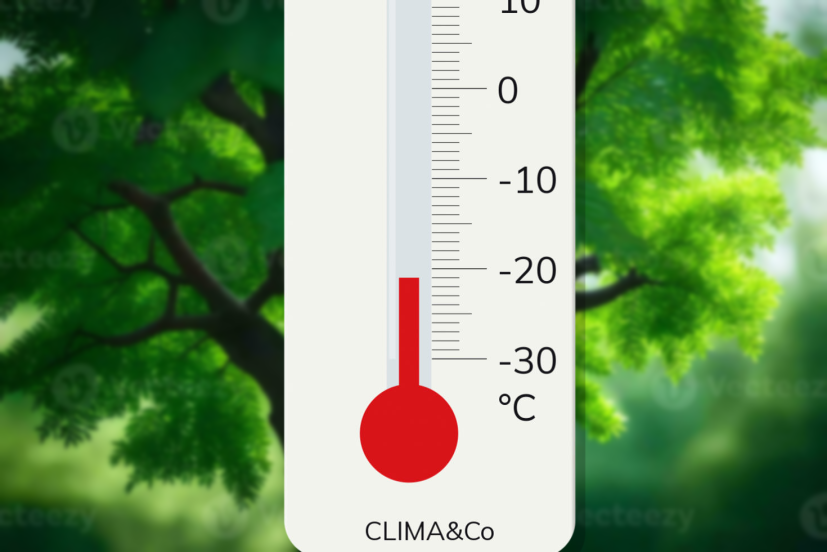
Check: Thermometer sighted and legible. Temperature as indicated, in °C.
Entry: -21 °C
